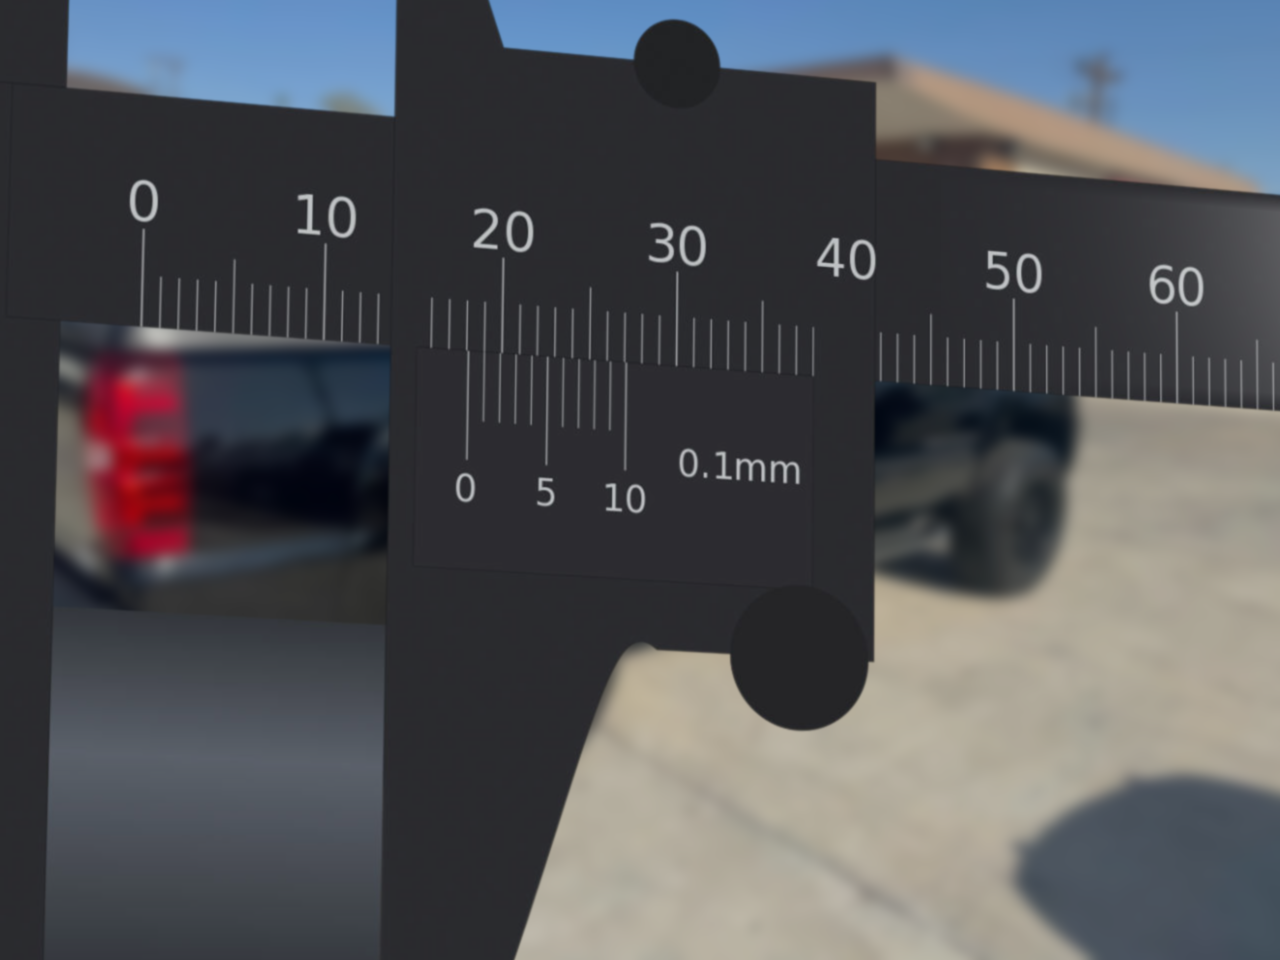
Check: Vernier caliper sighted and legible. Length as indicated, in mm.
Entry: 18.1 mm
